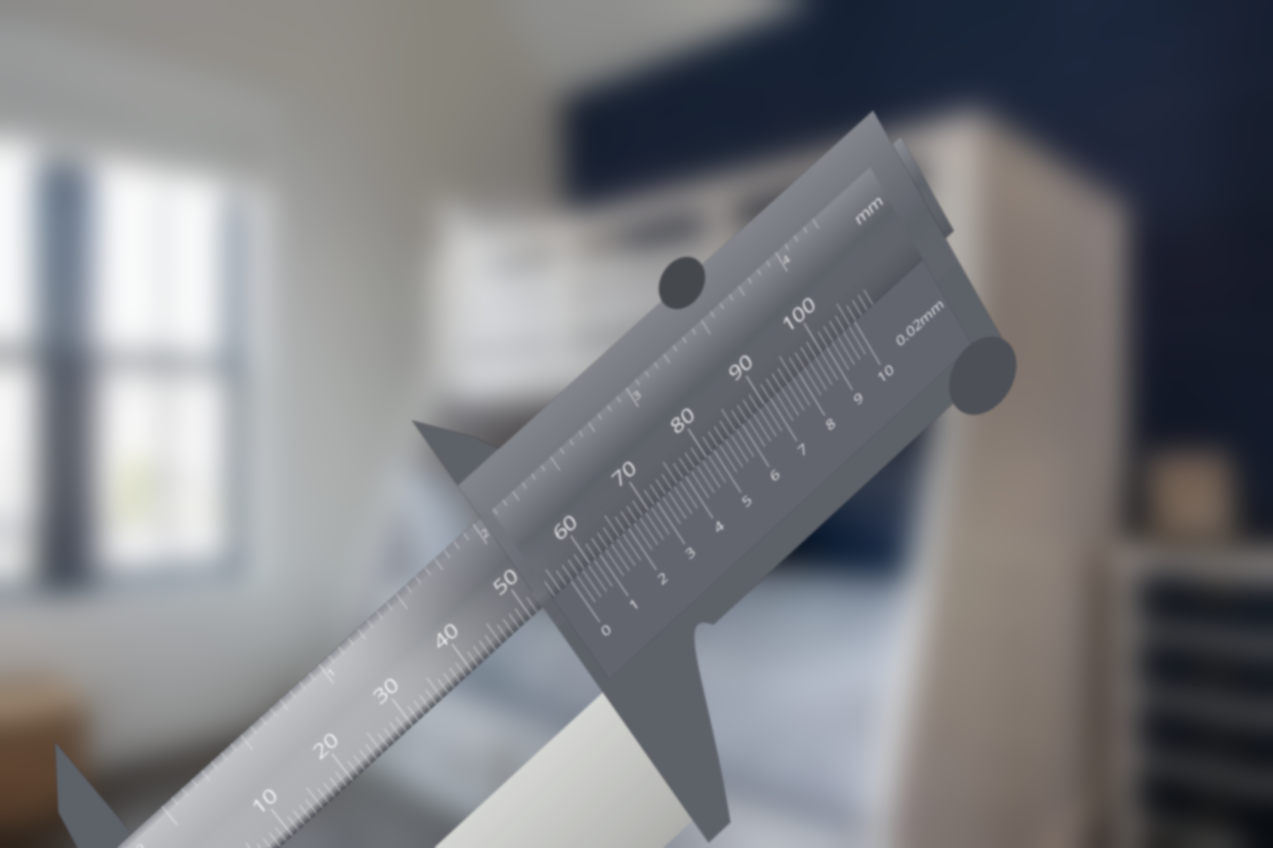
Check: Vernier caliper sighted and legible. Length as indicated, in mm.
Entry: 56.8 mm
